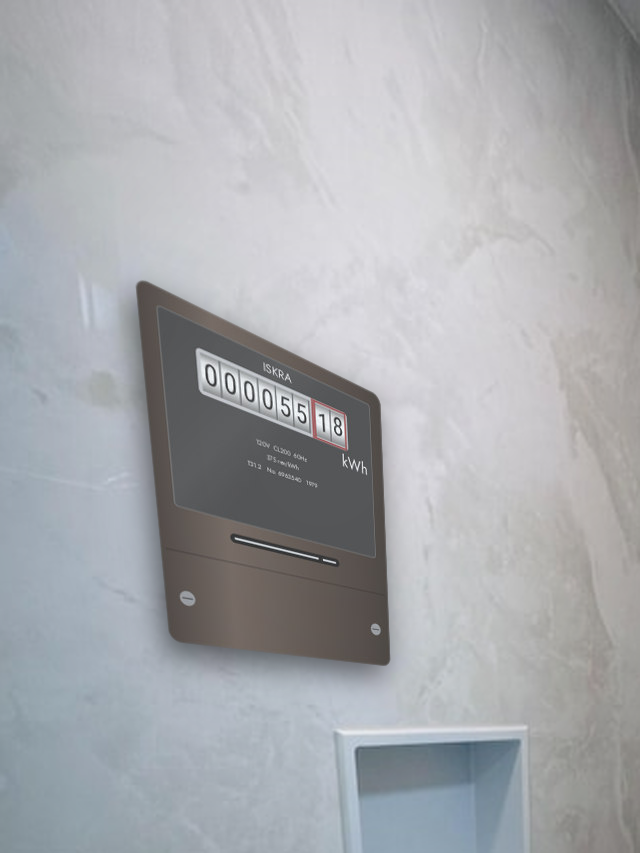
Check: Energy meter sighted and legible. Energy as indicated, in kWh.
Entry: 55.18 kWh
